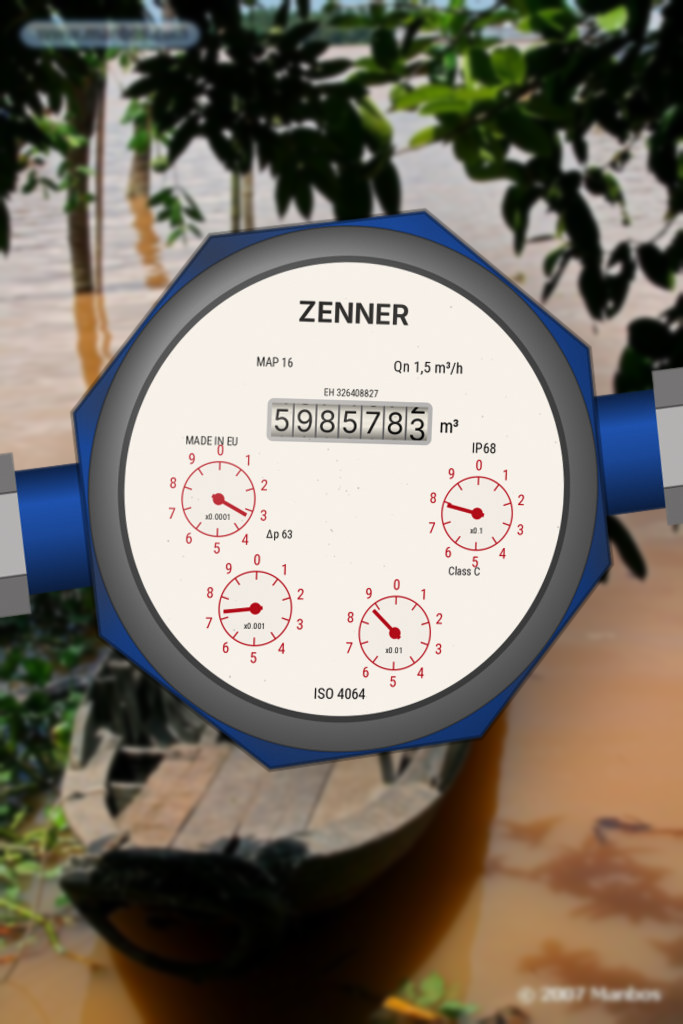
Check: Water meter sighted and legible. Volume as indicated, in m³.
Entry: 5985782.7873 m³
